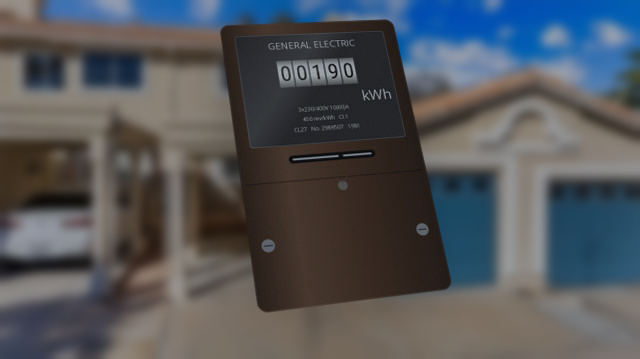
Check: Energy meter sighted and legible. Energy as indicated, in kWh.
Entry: 190 kWh
